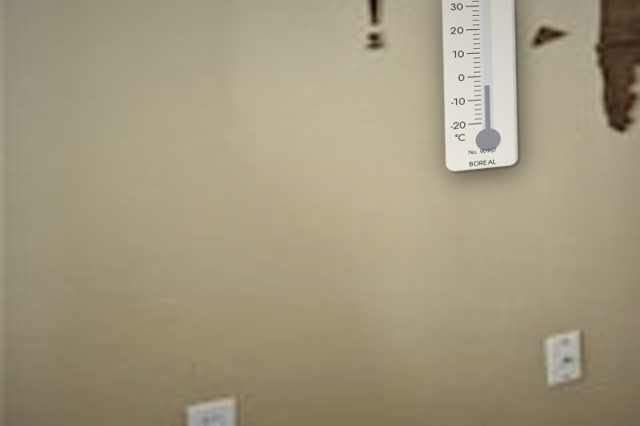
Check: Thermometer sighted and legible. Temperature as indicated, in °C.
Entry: -4 °C
